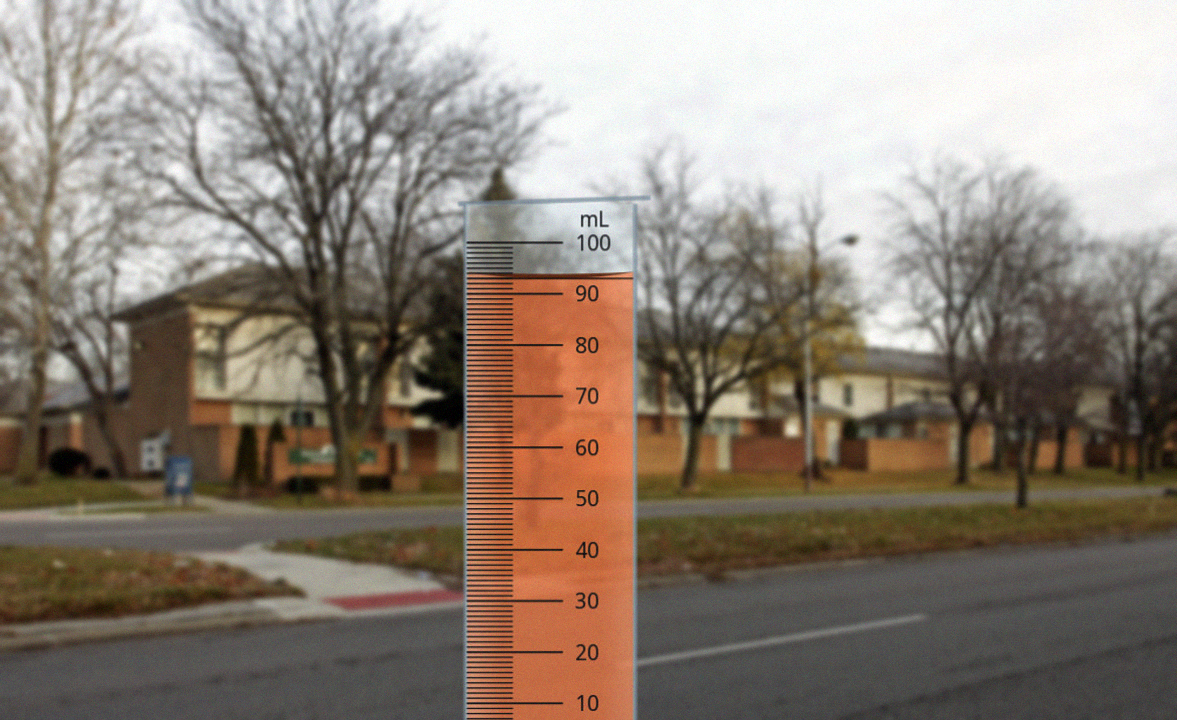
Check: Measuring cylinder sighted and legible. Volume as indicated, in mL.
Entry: 93 mL
